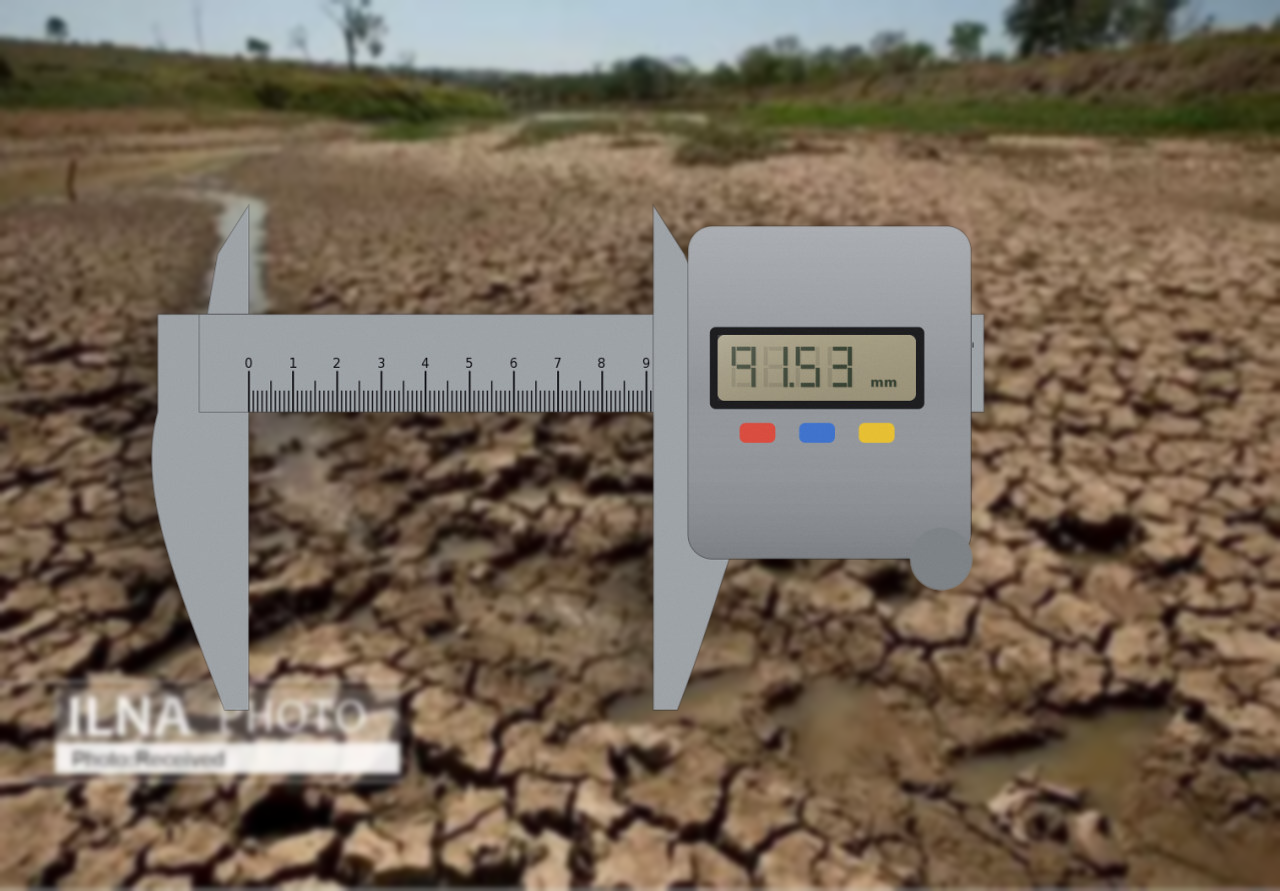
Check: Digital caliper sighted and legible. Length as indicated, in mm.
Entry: 91.53 mm
